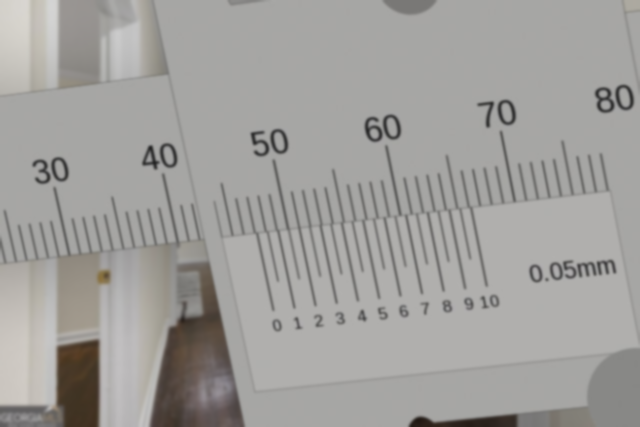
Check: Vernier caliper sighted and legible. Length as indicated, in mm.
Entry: 47.2 mm
